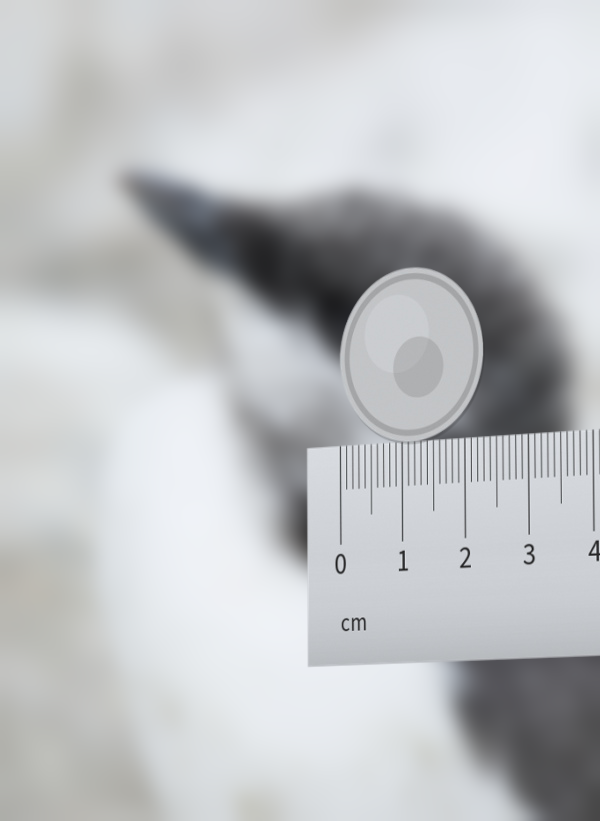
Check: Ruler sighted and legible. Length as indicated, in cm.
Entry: 2.3 cm
